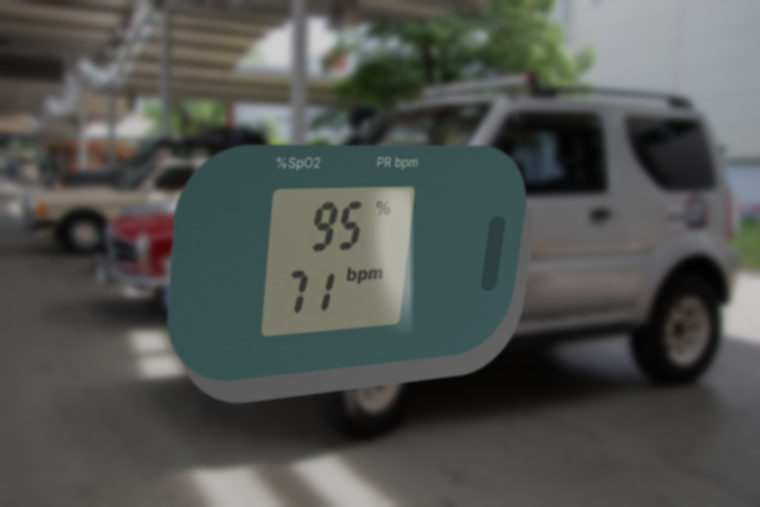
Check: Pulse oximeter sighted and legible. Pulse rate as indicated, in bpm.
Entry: 71 bpm
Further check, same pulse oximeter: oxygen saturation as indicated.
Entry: 95 %
